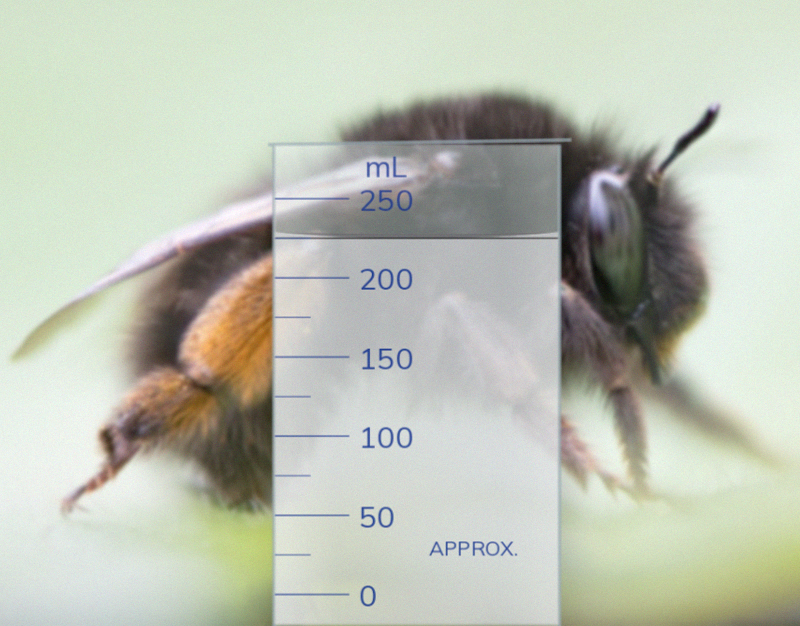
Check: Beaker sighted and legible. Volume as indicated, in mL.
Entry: 225 mL
